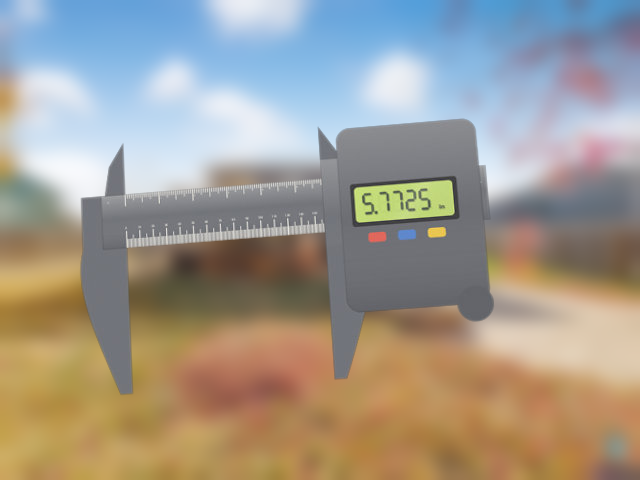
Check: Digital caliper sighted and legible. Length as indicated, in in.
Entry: 5.7725 in
